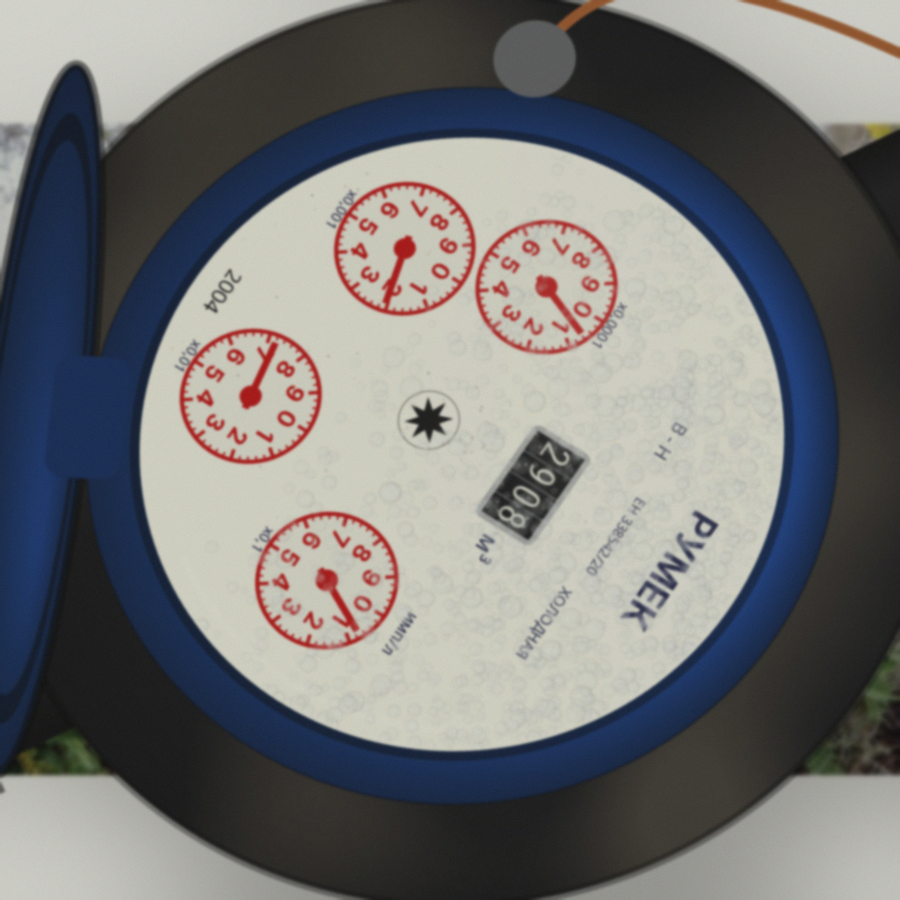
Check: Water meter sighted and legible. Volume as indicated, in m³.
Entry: 2908.0720 m³
